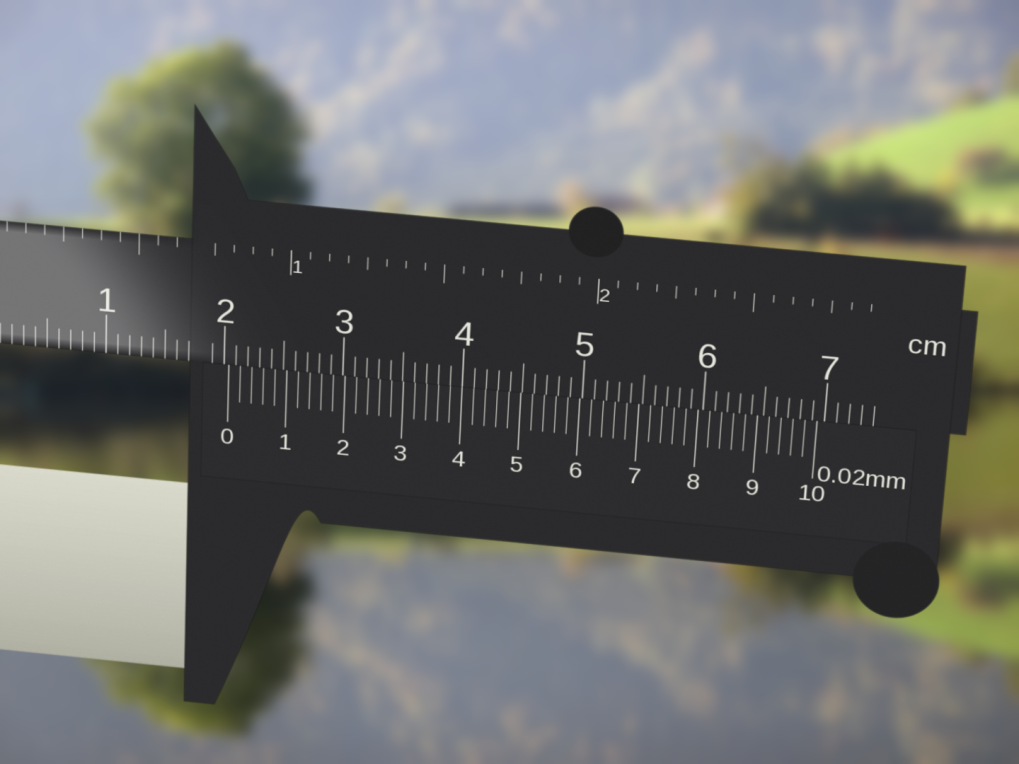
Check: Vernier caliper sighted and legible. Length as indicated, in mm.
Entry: 20.4 mm
